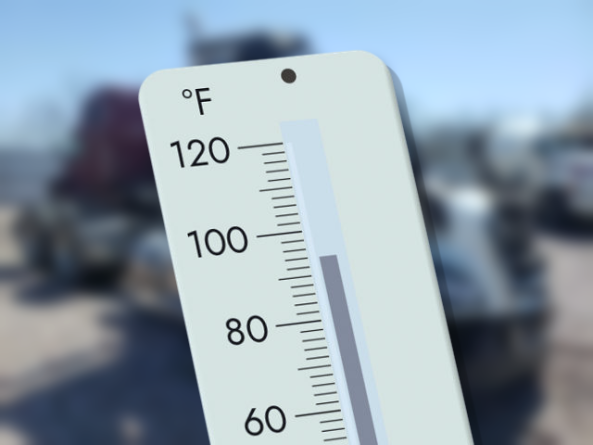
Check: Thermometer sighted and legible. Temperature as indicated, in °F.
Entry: 94 °F
